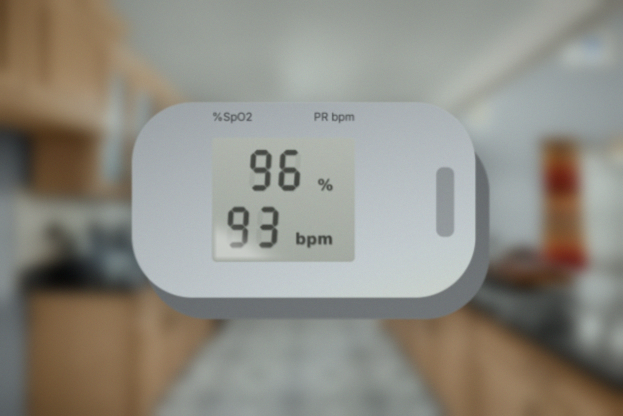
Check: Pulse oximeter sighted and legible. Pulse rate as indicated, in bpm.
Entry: 93 bpm
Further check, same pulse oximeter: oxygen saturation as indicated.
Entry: 96 %
